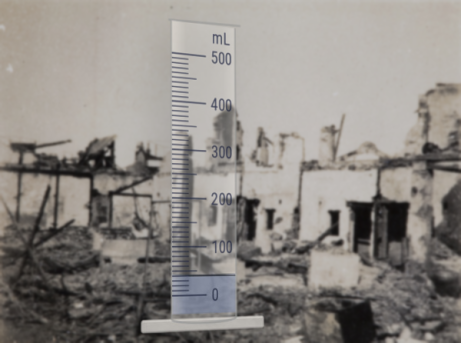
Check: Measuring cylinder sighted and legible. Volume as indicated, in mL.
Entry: 40 mL
